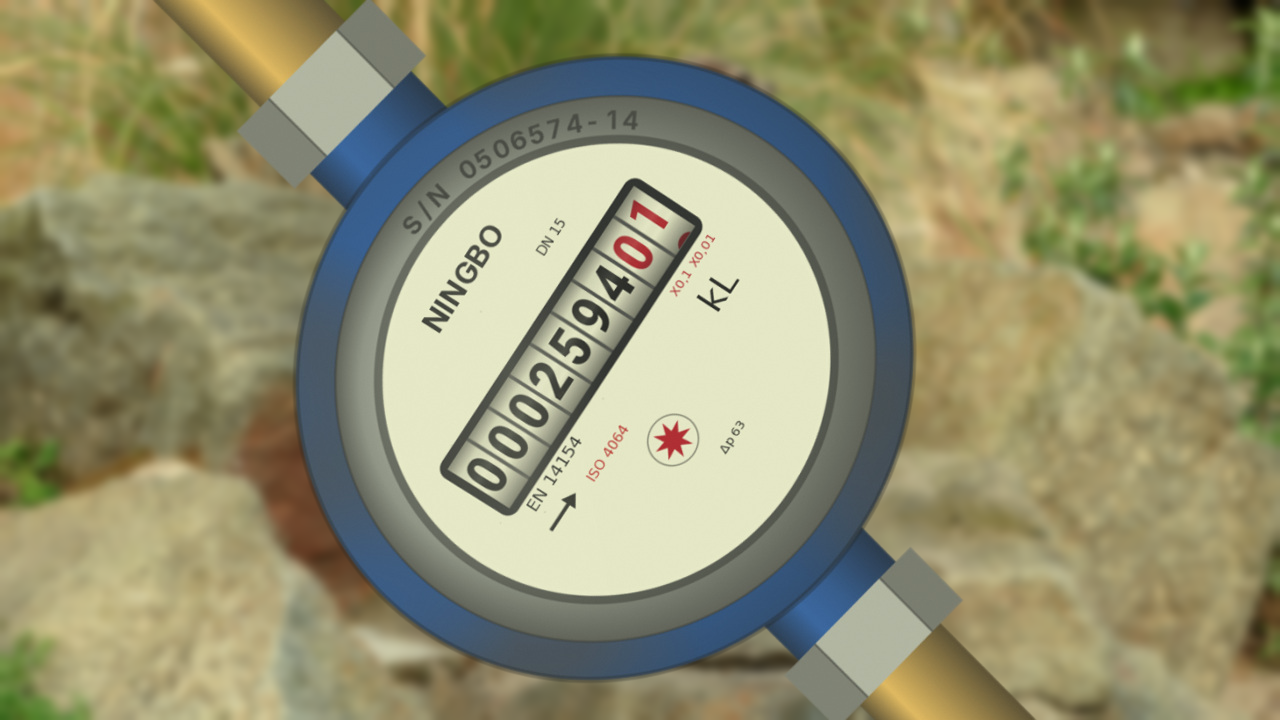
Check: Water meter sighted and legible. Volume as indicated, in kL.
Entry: 2594.01 kL
